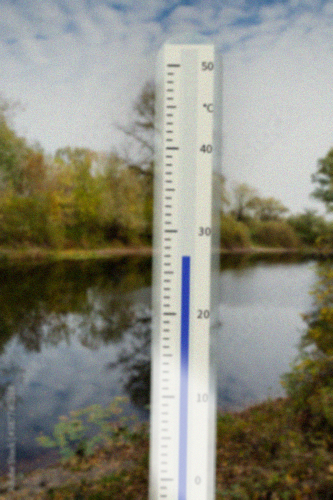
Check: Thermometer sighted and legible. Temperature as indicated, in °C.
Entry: 27 °C
